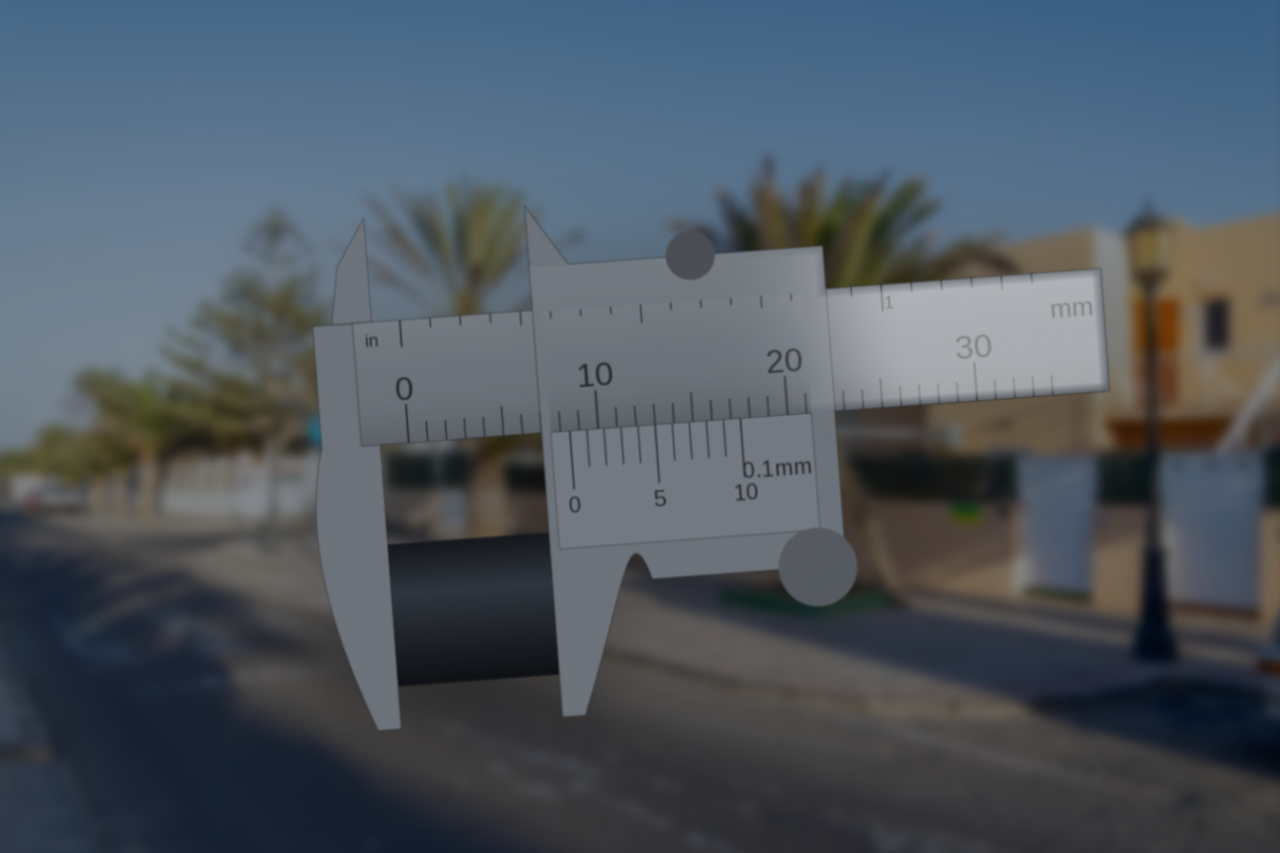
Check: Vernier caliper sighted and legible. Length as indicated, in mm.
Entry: 8.5 mm
